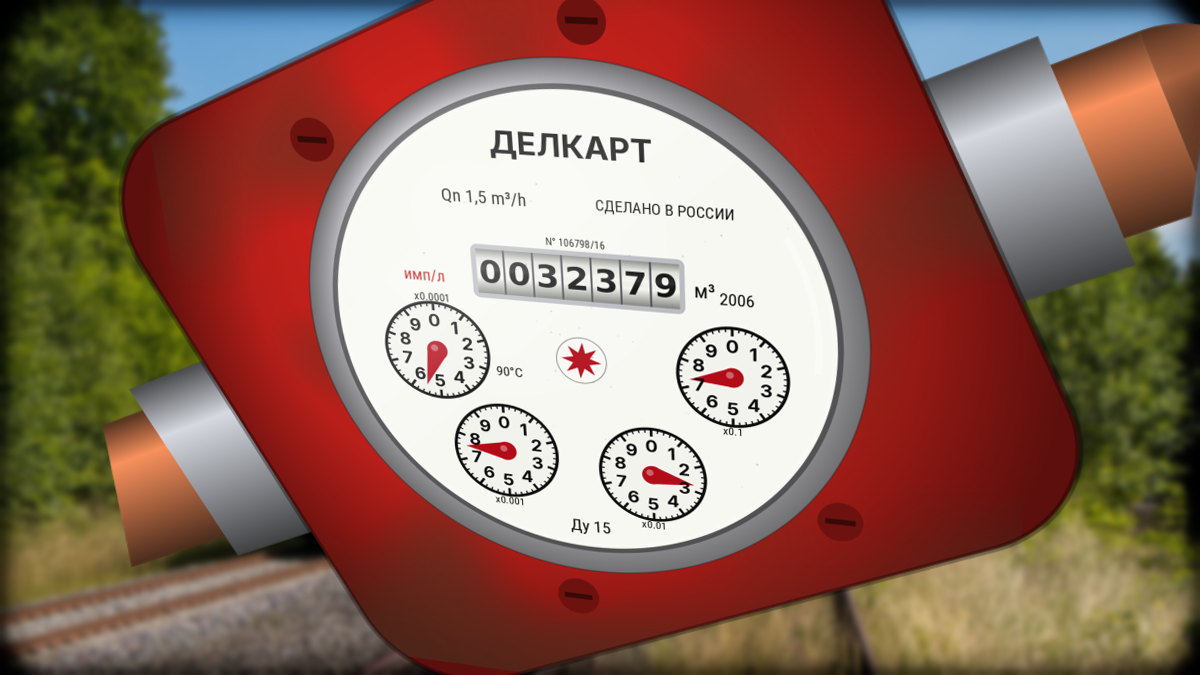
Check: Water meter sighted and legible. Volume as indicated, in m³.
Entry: 32379.7275 m³
